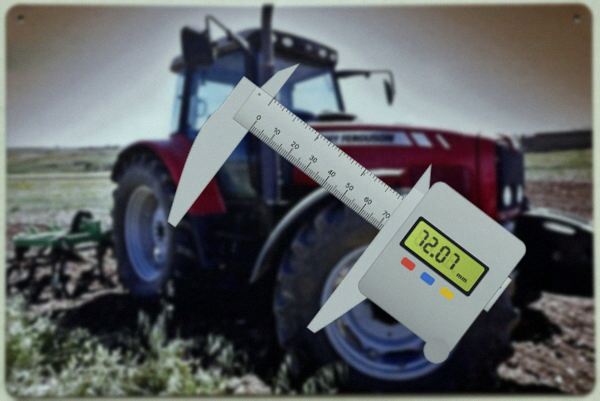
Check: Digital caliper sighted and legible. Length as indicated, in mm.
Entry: 72.07 mm
